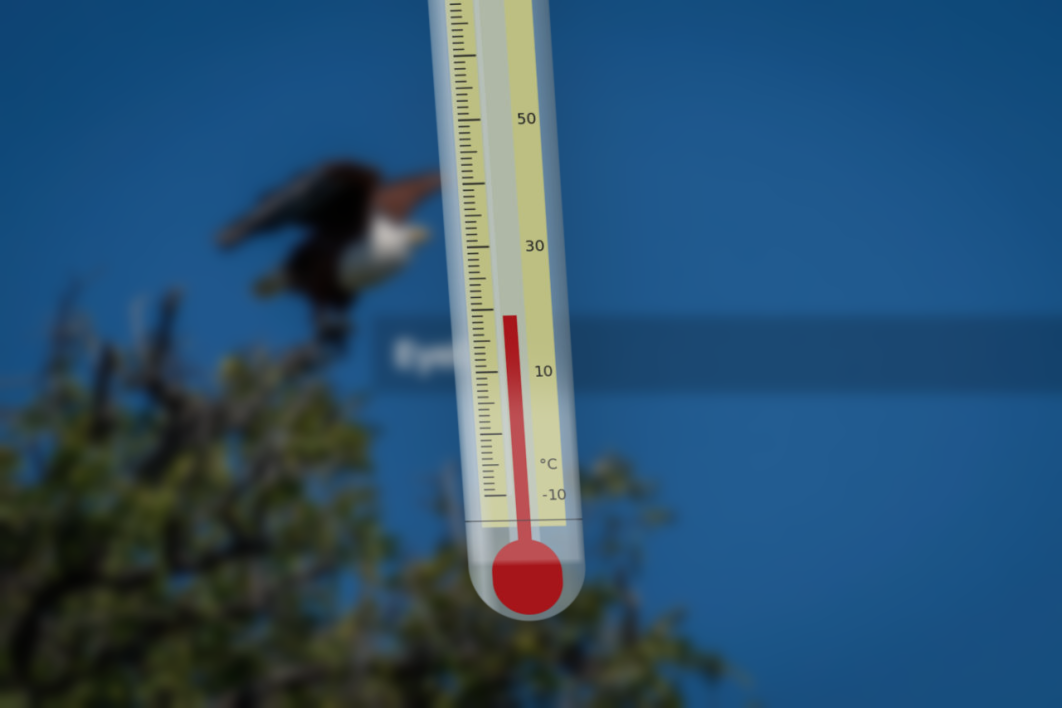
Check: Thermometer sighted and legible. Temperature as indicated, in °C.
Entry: 19 °C
